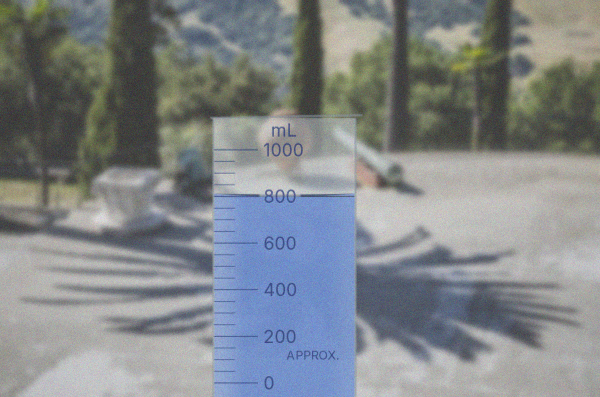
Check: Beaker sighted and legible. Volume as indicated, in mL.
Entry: 800 mL
